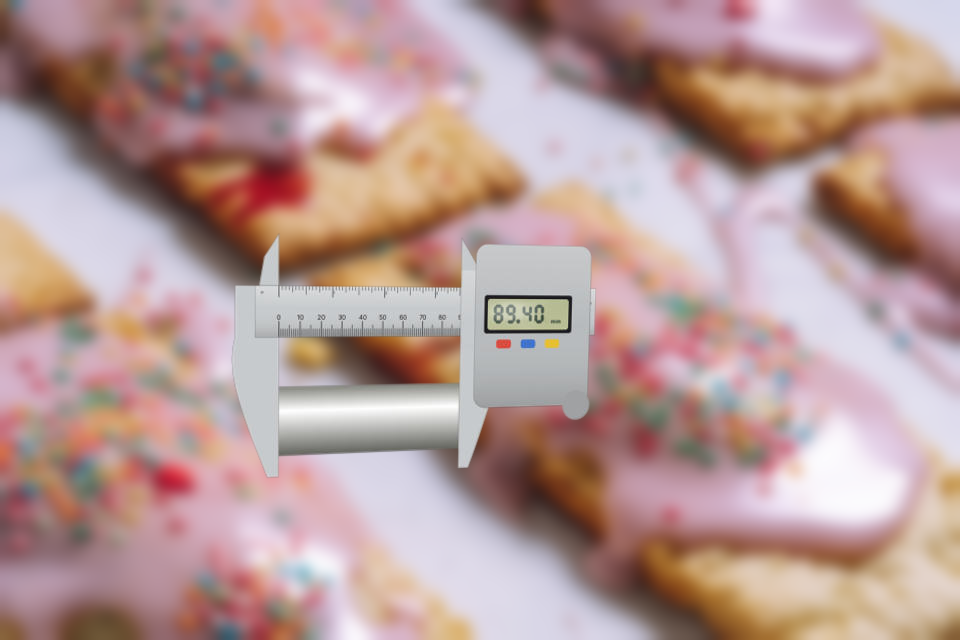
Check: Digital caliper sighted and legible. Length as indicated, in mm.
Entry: 89.40 mm
